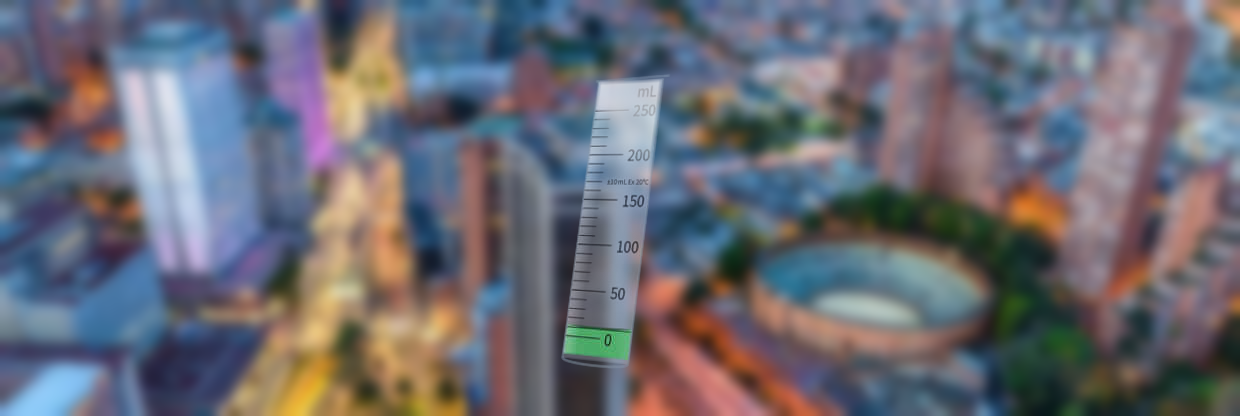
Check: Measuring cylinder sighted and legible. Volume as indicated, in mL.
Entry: 10 mL
